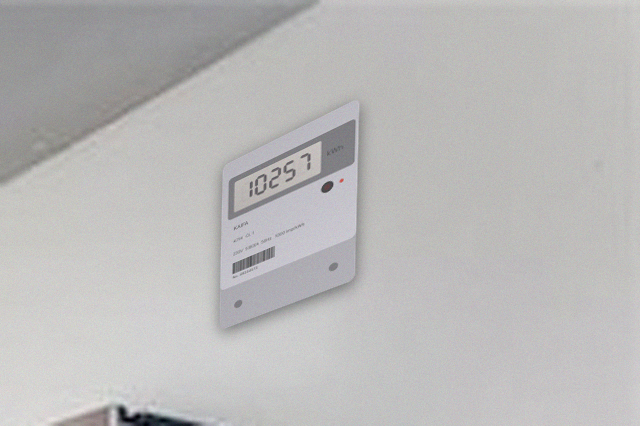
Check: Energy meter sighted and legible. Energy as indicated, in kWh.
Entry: 10257 kWh
